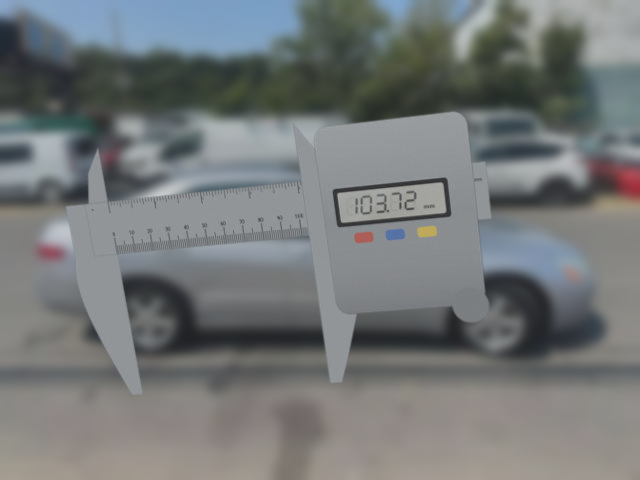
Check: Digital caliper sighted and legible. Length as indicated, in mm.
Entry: 103.72 mm
